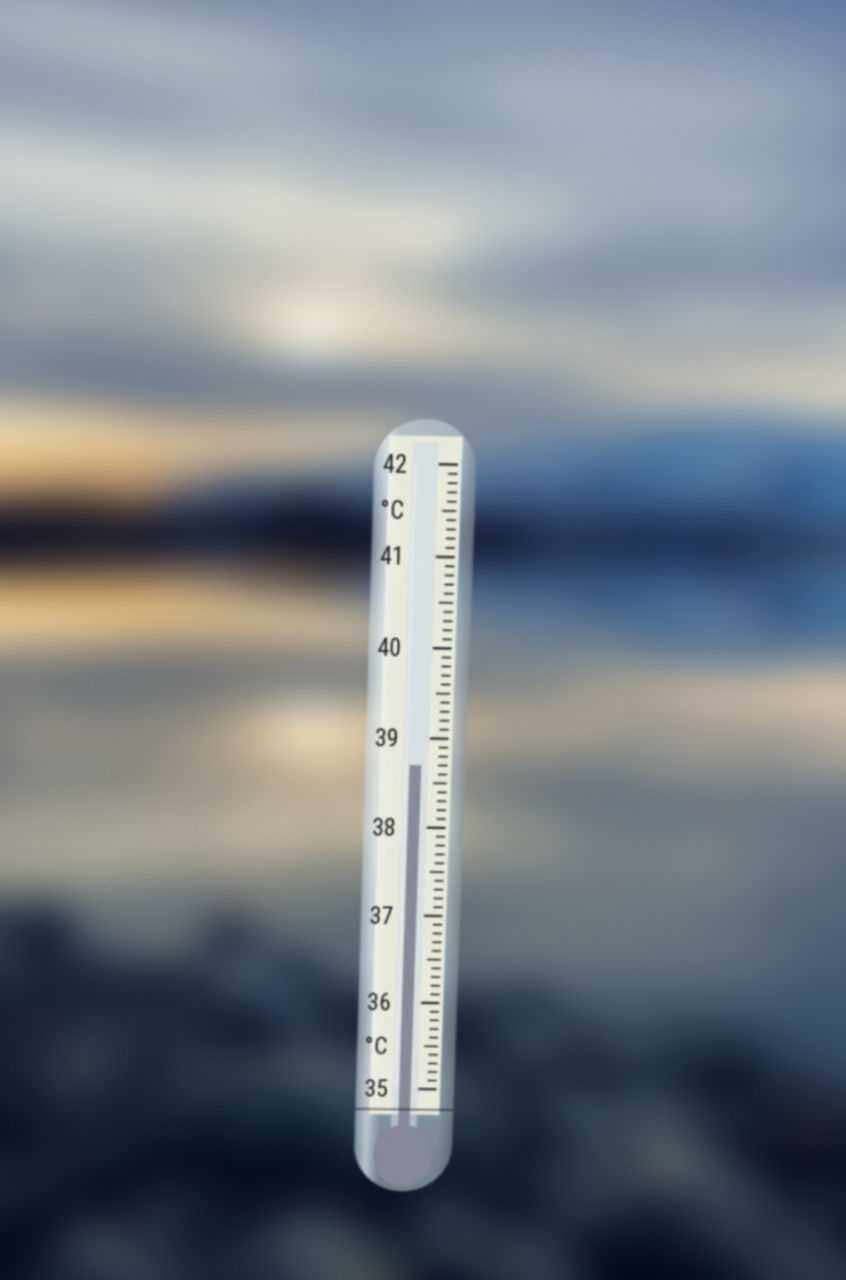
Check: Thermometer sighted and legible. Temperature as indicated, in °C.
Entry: 38.7 °C
